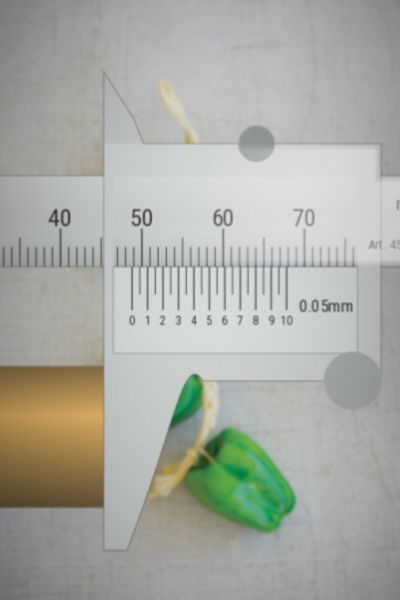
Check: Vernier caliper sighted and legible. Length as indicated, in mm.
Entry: 48.8 mm
